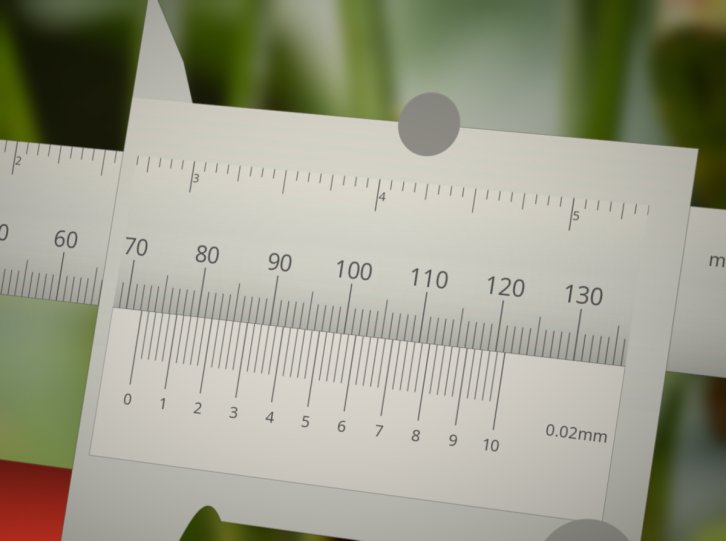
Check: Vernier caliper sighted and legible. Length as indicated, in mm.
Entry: 72.2 mm
